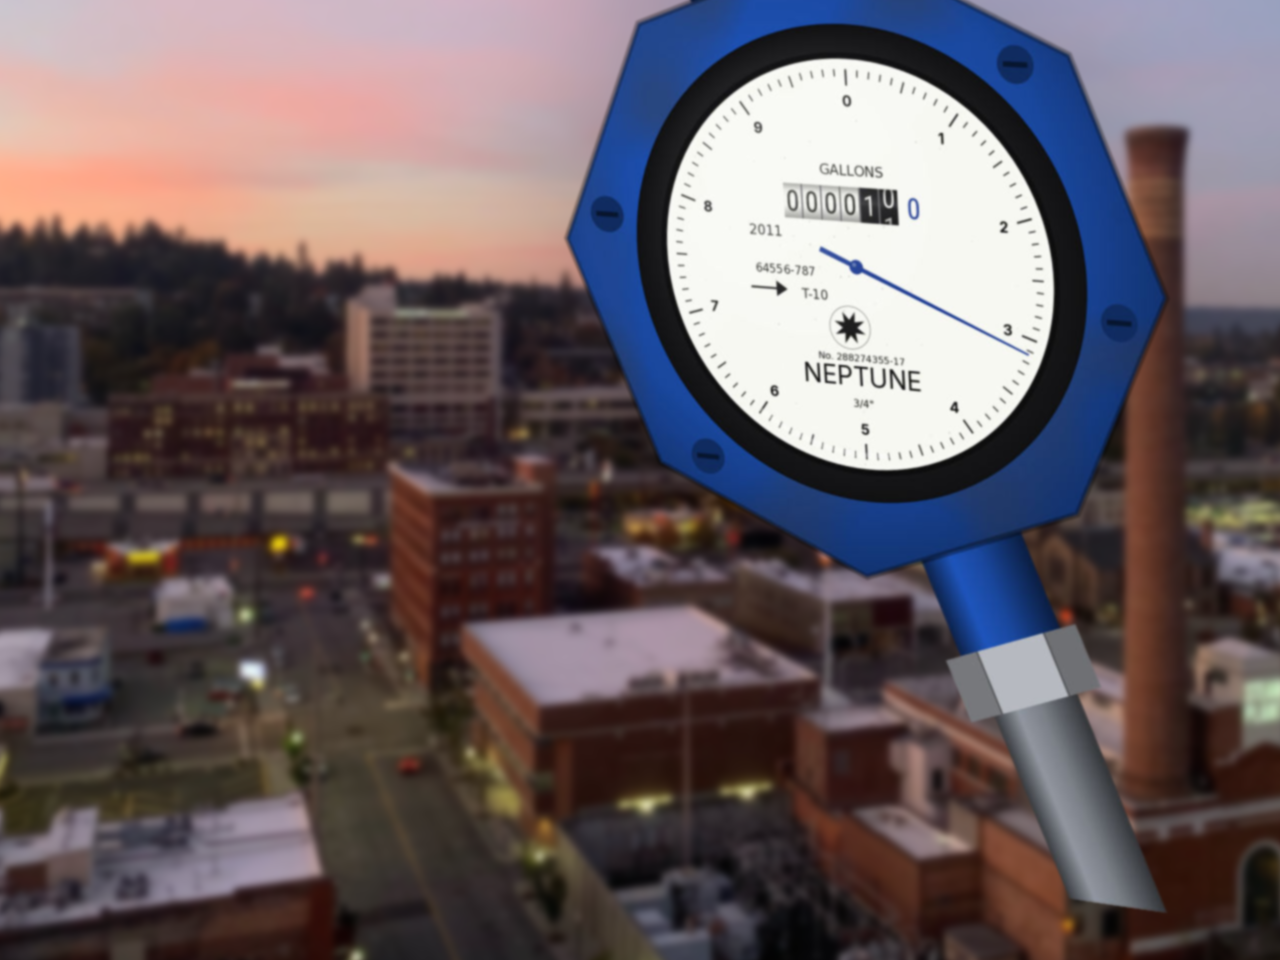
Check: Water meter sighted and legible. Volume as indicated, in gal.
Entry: 103.1 gal
